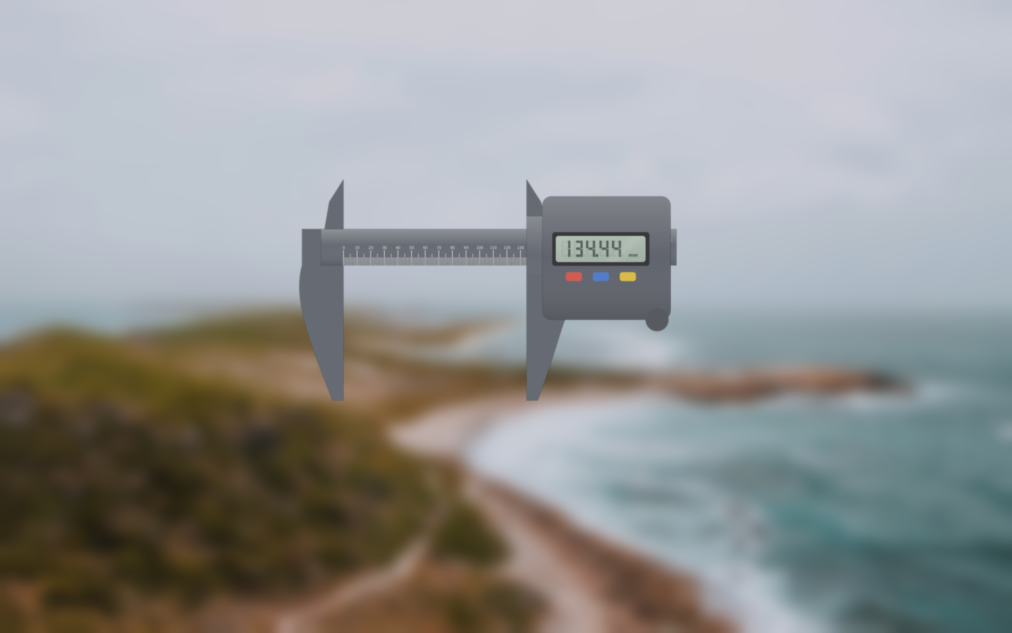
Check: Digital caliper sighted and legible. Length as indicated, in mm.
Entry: 134.44 mm
